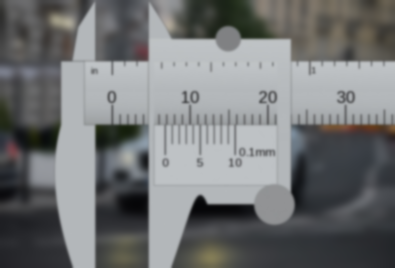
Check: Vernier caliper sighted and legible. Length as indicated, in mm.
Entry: 6.8 mm
